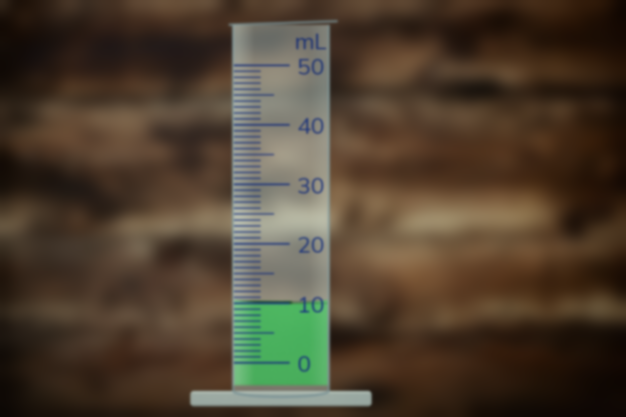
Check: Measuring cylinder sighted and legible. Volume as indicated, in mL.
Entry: 10 mL
